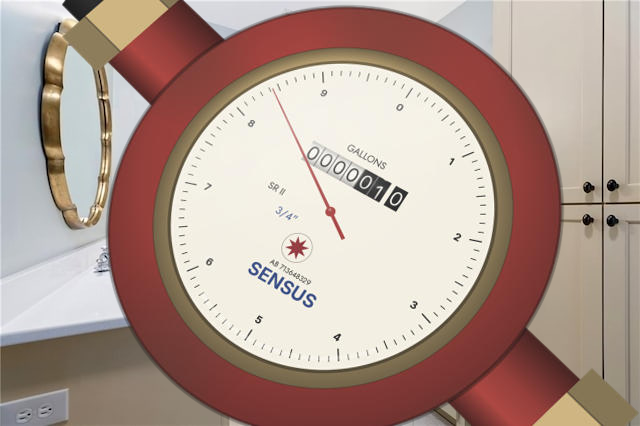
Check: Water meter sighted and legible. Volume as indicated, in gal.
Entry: 8.4 gal
